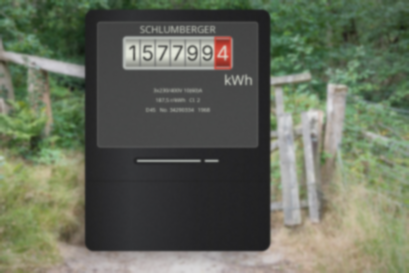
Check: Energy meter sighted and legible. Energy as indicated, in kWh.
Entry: 157799.4 kWh
